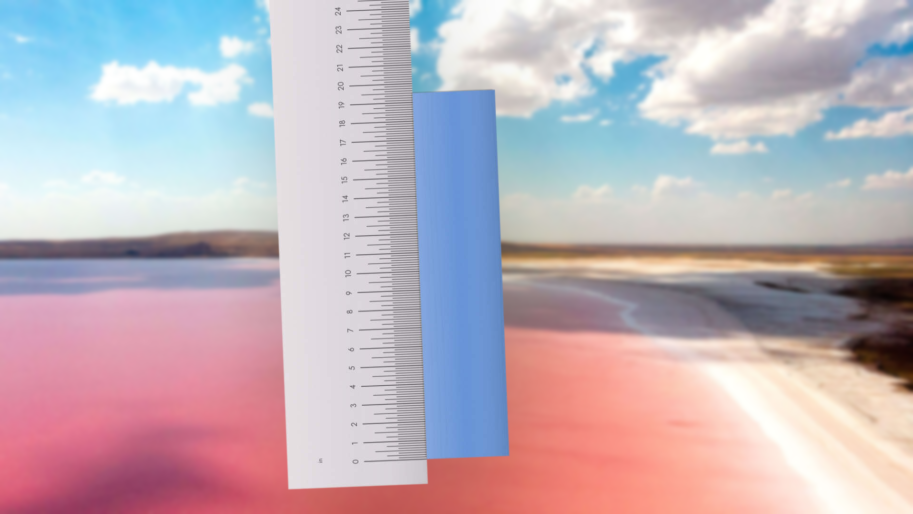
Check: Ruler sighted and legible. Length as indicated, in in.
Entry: 19.5 in
